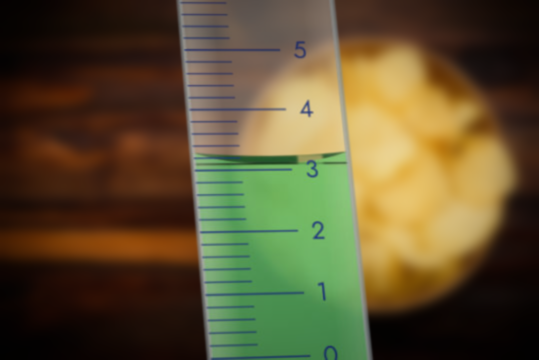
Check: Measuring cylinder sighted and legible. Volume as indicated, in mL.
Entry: 3.1 mL
